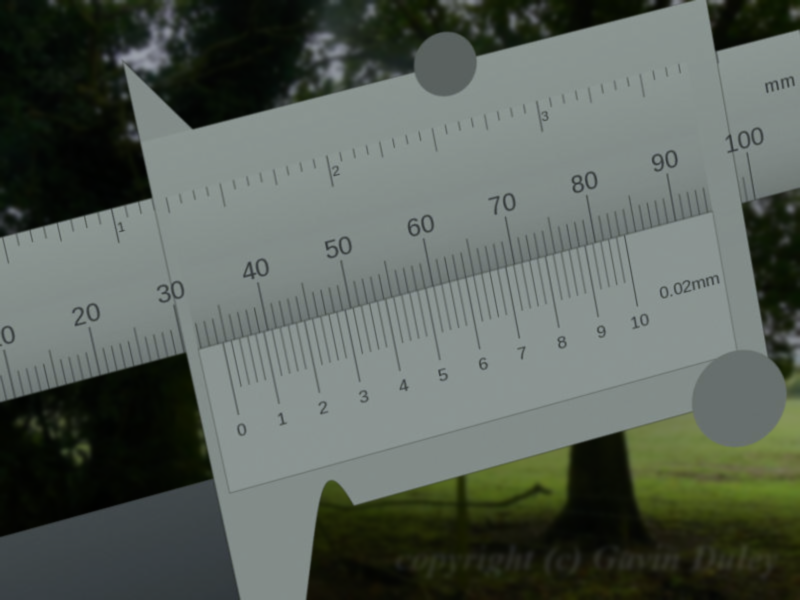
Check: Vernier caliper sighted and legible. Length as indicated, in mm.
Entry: 34.6 mm
